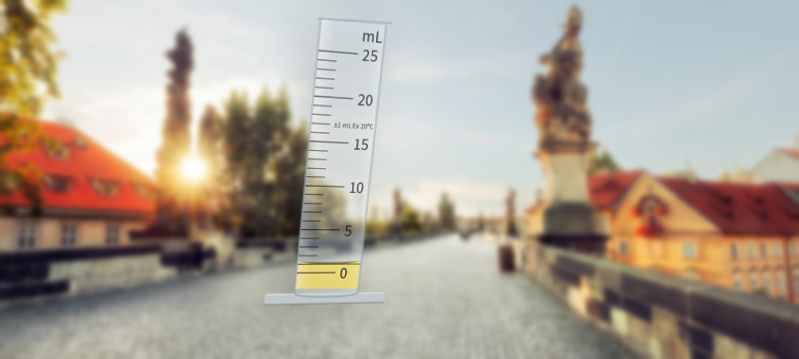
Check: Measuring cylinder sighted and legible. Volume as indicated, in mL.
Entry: 1 mL
